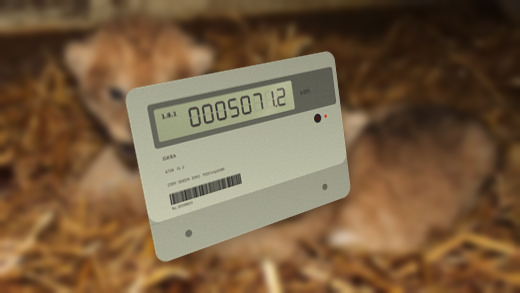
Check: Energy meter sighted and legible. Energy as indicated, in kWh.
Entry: 5071.2 kWh
